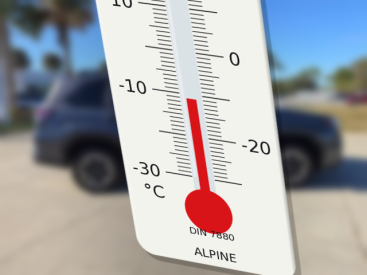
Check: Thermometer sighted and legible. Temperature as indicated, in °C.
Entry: -11 °C
